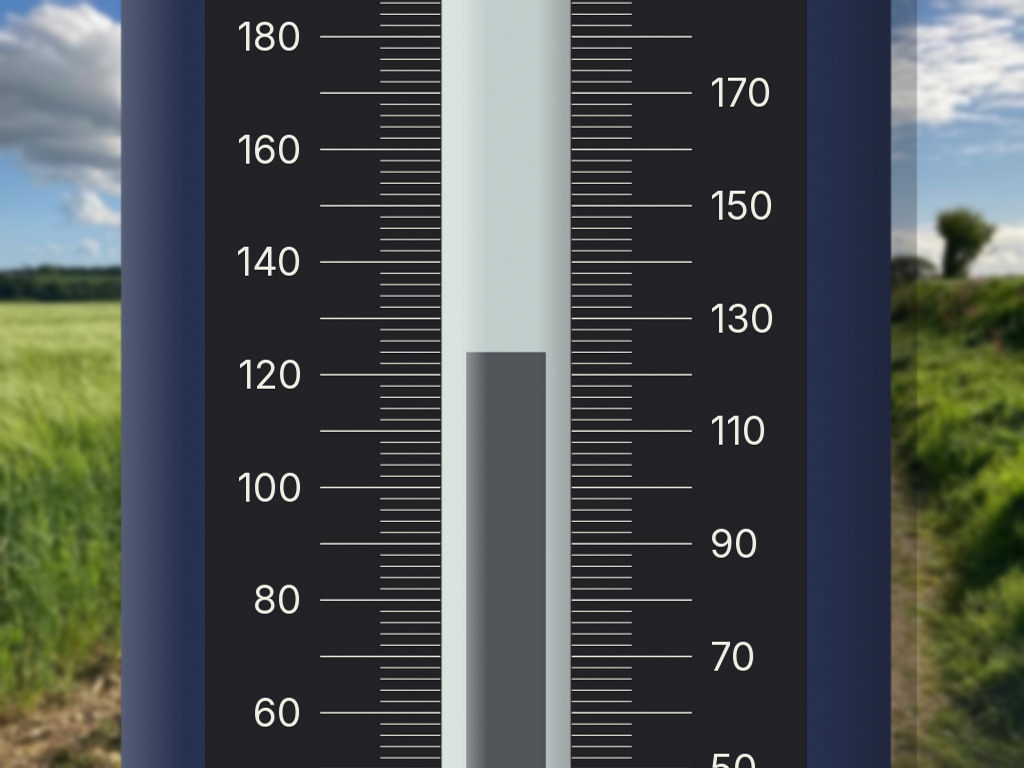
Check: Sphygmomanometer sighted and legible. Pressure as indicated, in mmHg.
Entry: 124 mmHg
